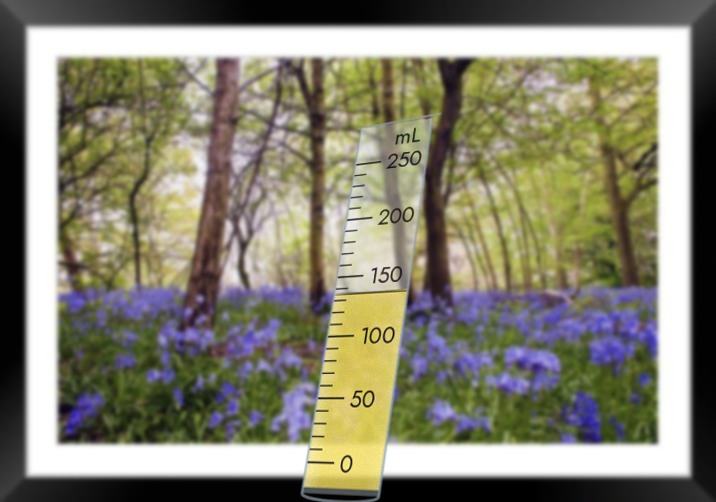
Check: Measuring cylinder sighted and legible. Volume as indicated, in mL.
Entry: 135 mL
